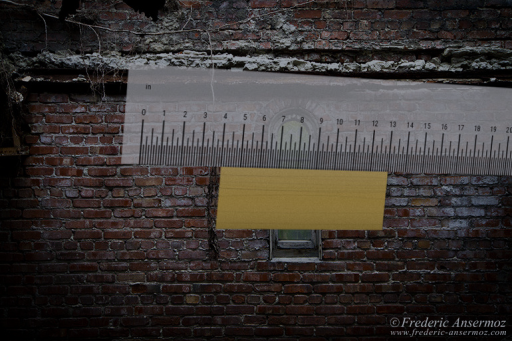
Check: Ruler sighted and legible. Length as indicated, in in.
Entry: 9 in
